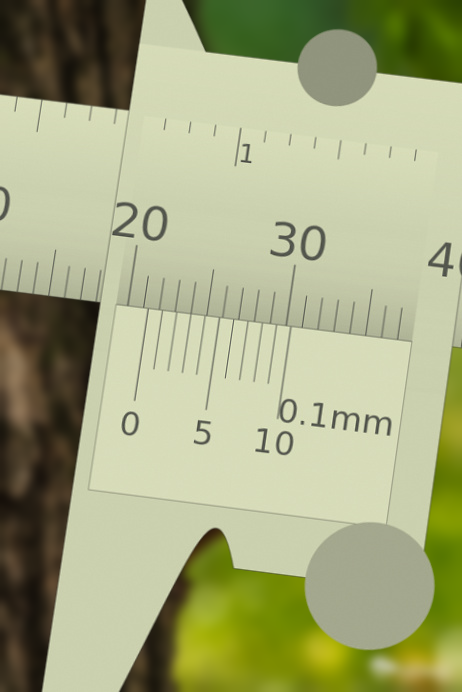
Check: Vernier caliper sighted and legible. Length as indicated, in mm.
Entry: 21.3 mm
